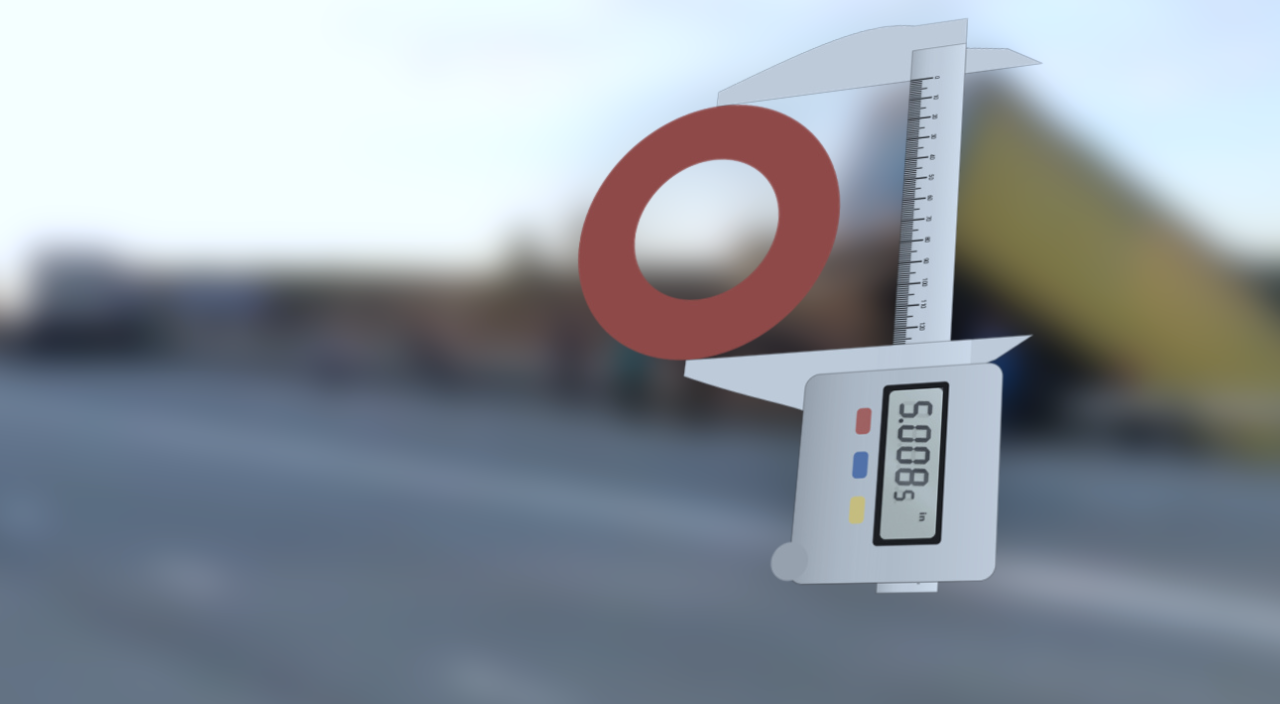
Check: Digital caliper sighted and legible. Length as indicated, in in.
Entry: 5.0085 in
